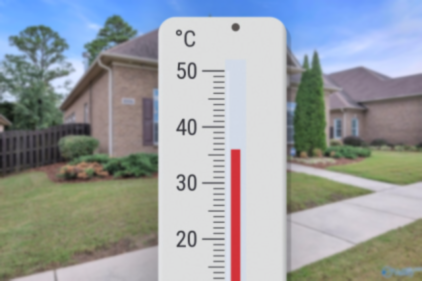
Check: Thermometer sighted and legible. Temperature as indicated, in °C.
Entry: 36 °C
